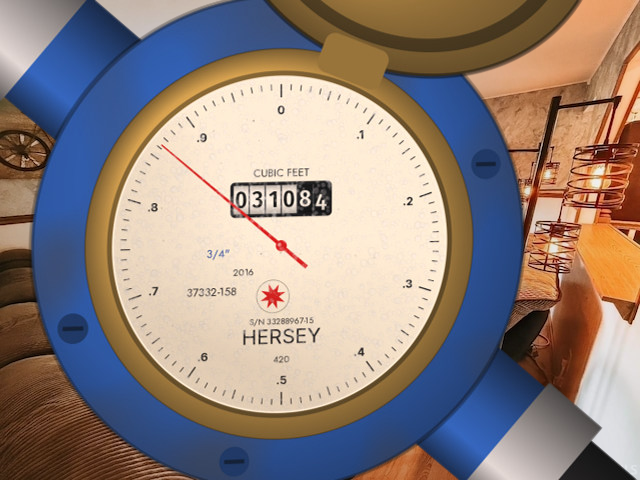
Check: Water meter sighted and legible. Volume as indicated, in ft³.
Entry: 31083.86 ft³
